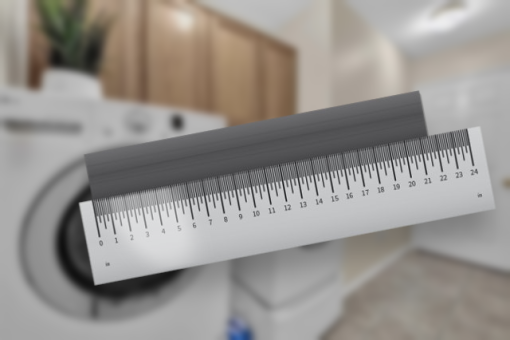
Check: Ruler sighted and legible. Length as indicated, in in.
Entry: 21.5 in
